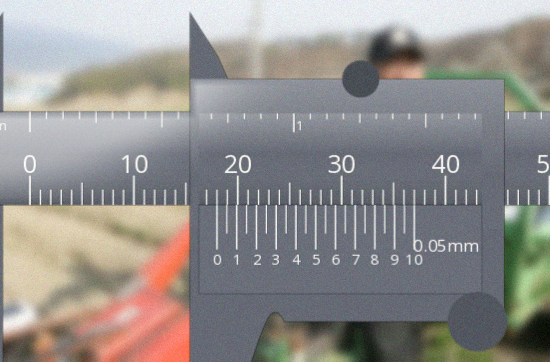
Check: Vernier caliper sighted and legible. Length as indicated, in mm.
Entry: 18.0 mm
